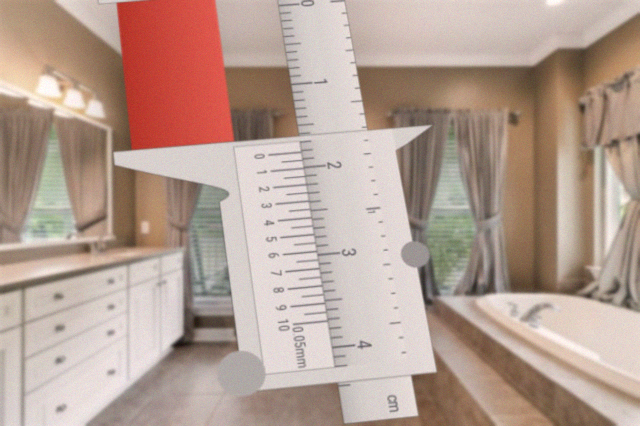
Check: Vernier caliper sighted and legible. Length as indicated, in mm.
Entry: 18.2 mm
